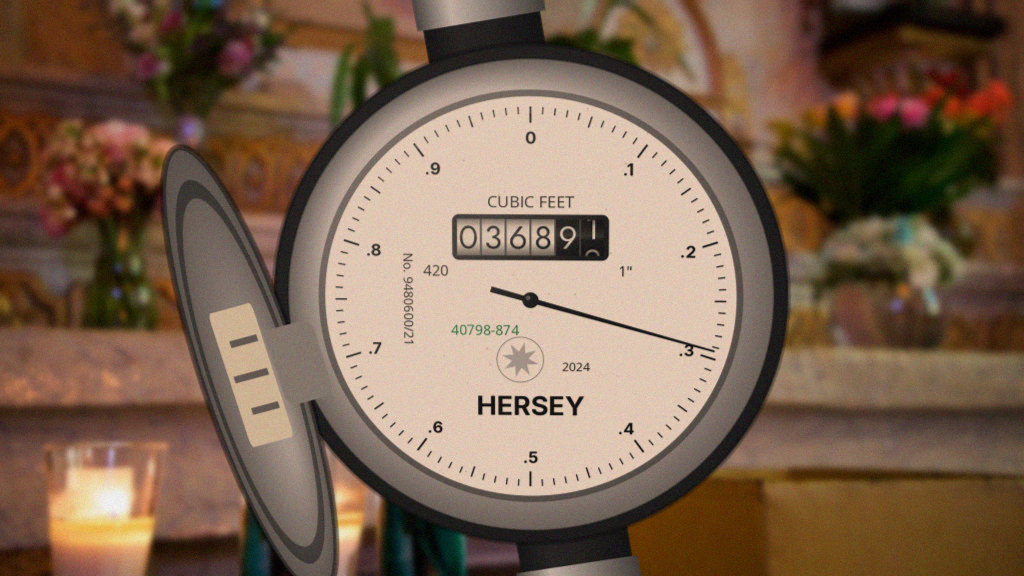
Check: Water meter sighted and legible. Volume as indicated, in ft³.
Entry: 36891.29 ft³
